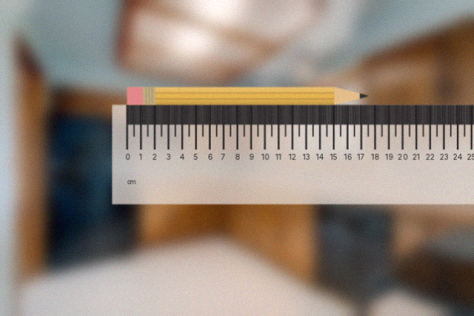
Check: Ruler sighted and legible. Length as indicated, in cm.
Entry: 17.5 cm
